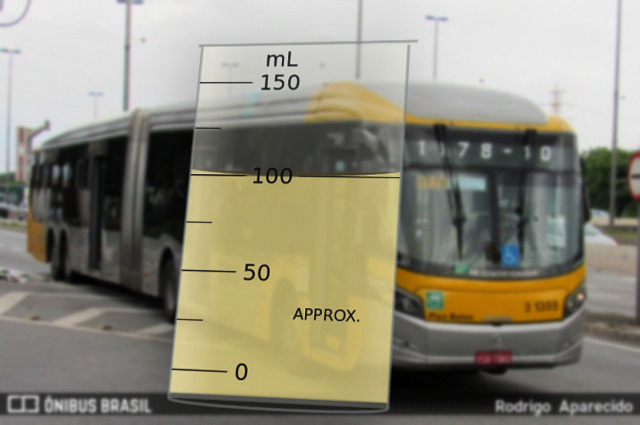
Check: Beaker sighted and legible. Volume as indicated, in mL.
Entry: 100 mL
